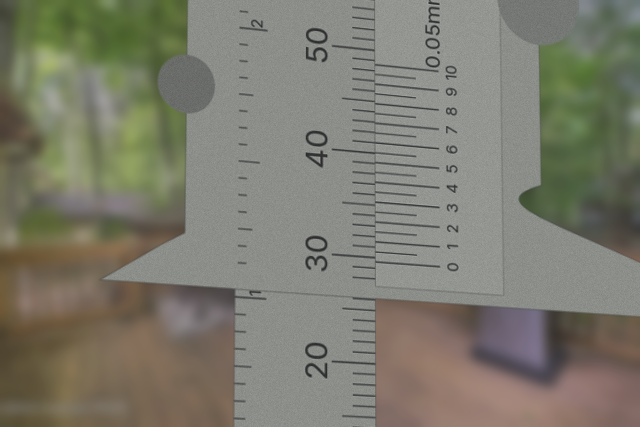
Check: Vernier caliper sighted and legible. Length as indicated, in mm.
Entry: 29.6 mm
